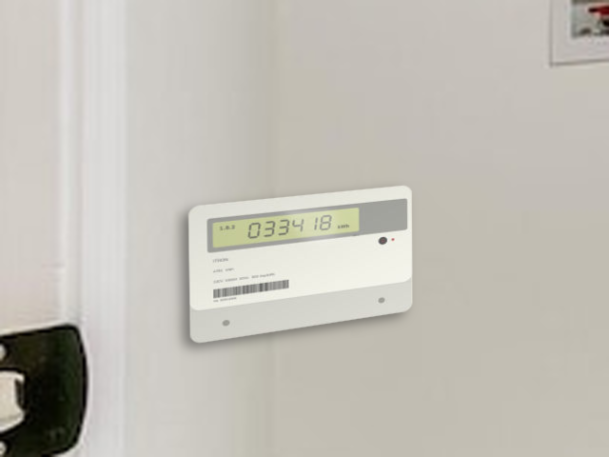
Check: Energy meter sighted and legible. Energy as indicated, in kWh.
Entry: 33418 kWh
